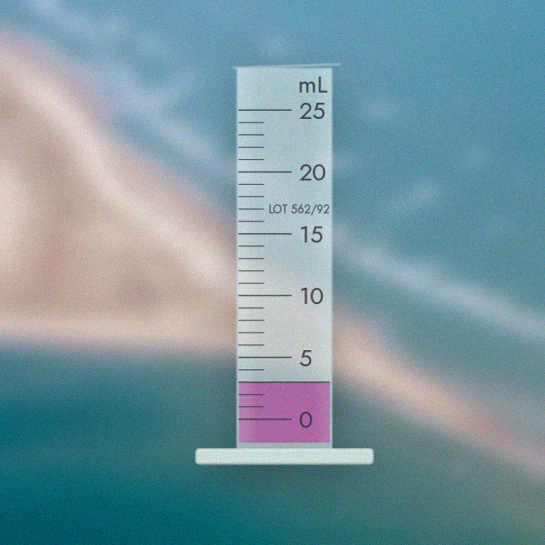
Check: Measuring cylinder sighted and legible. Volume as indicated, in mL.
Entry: 3 mL
